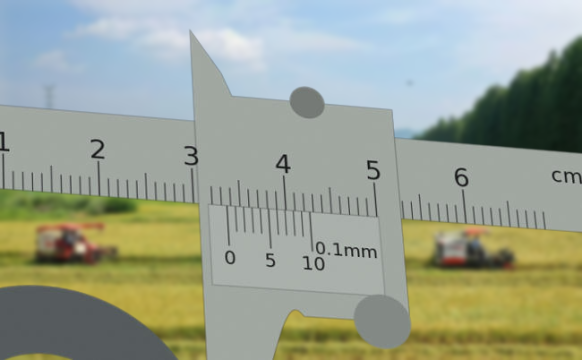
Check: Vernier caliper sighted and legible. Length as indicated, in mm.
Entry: 33.6 mm
